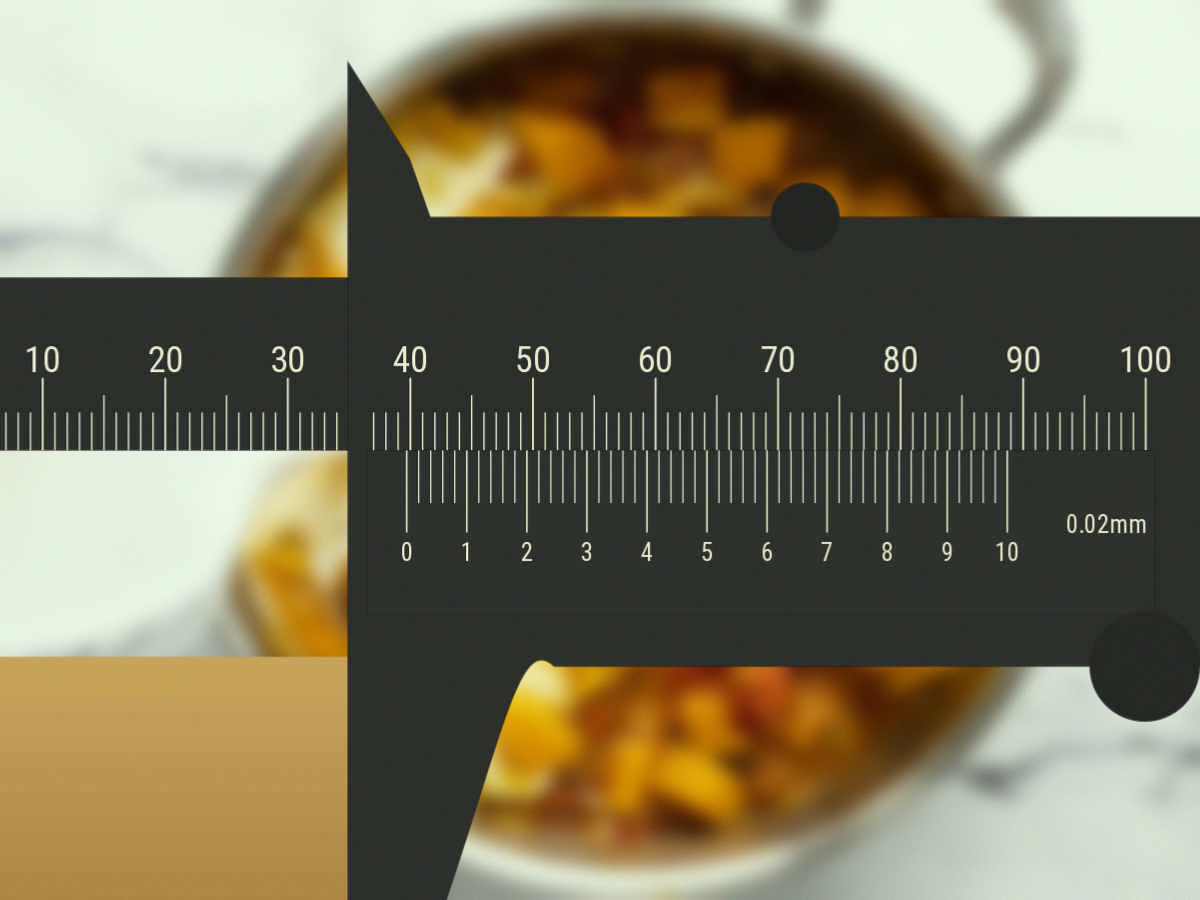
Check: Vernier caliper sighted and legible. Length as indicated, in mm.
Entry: 39.7 mm
